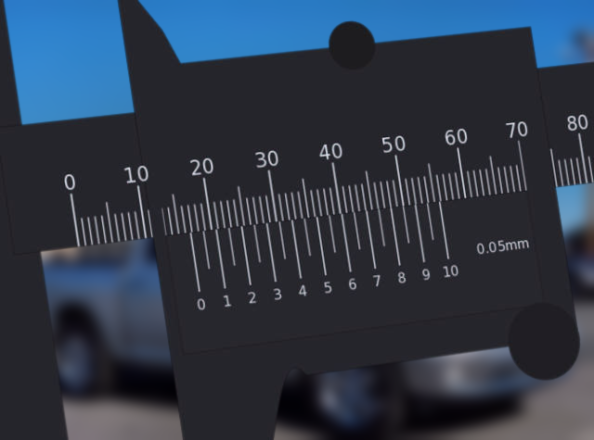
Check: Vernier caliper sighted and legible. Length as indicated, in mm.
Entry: 16.8 mm
